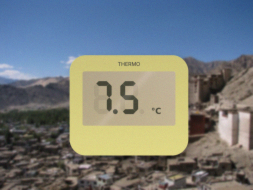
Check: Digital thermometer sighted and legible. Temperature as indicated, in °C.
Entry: 7.5 °C
